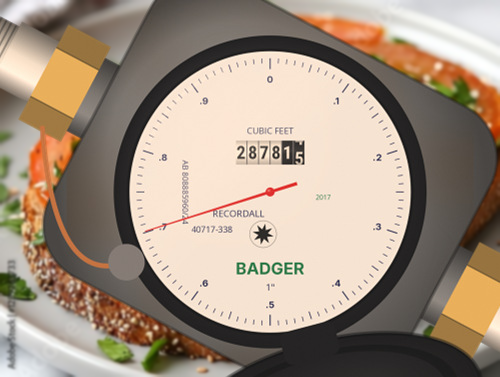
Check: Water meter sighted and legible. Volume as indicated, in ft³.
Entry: 287814.70 ft³
